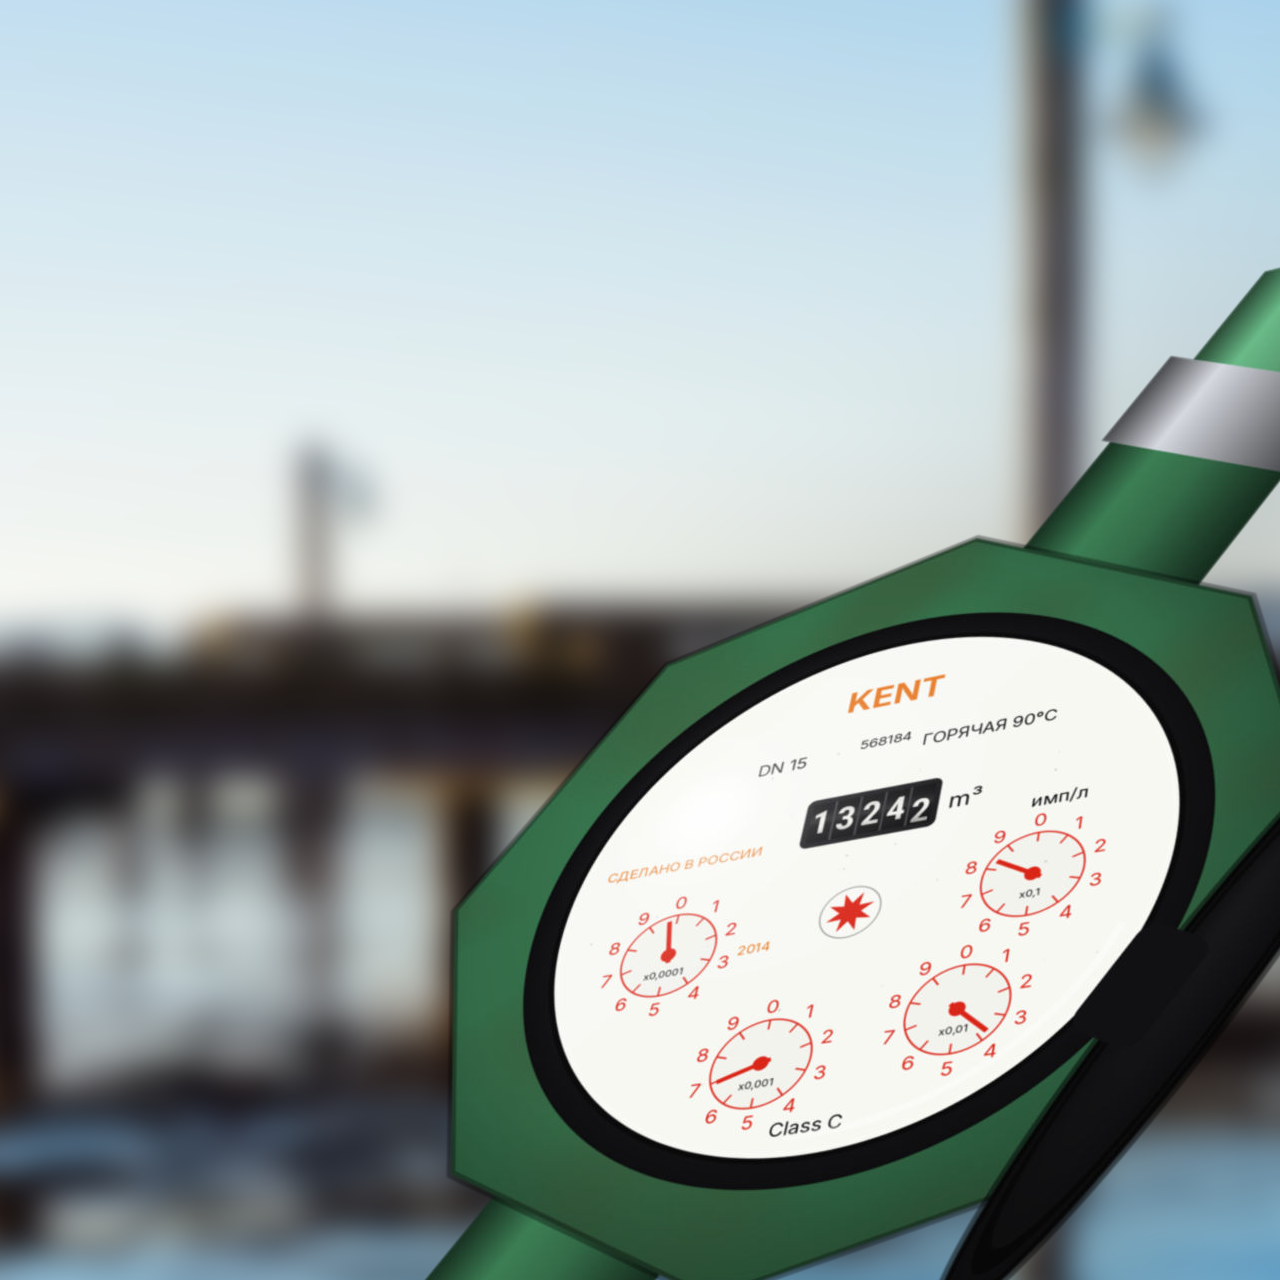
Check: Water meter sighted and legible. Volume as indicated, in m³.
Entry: 13241.8369 m³
